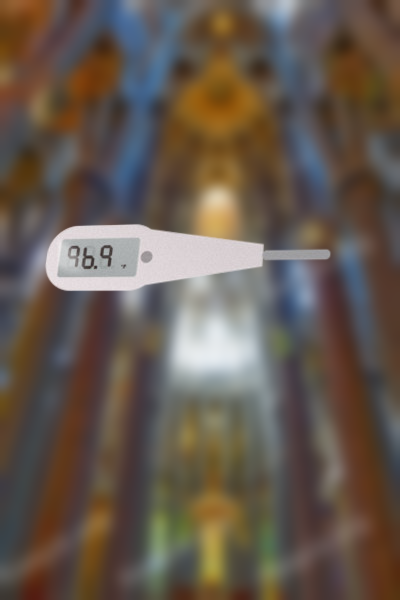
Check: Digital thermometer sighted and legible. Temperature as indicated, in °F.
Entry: 96.9 °F
